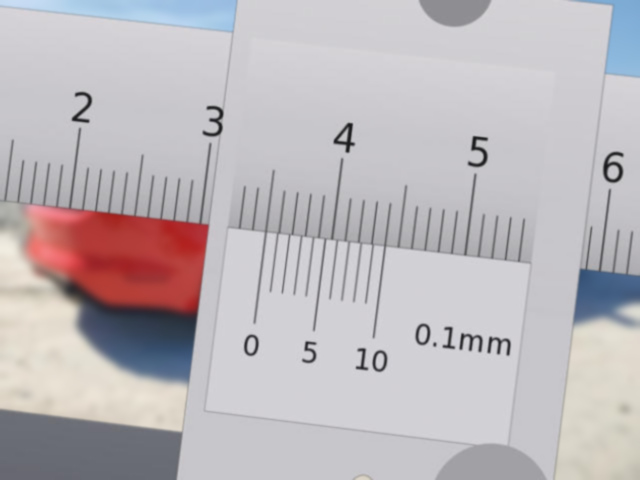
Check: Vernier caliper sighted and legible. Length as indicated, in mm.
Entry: 35.0 mm
